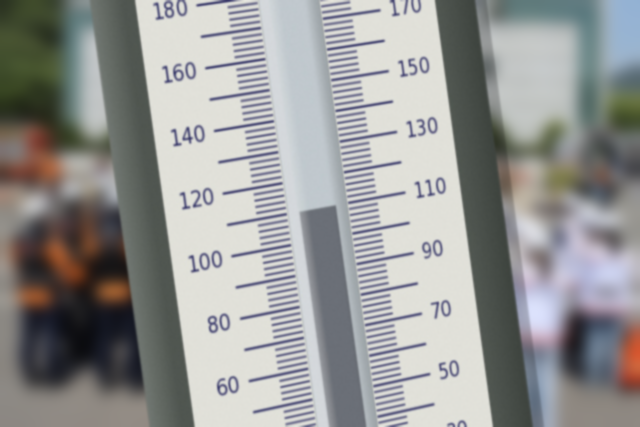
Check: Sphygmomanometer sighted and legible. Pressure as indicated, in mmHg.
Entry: 110 mmHg
